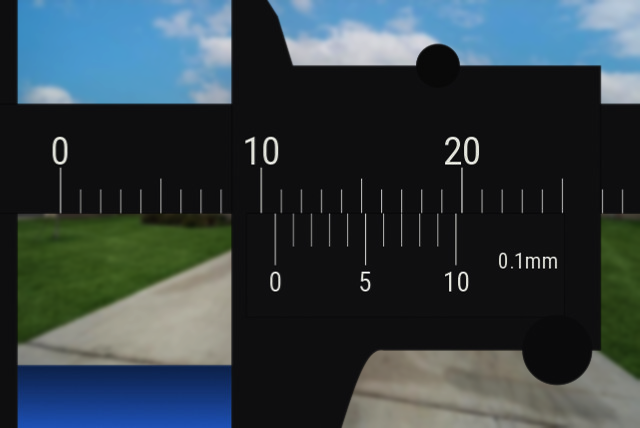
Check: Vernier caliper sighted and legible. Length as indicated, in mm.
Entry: 10.7 mm
